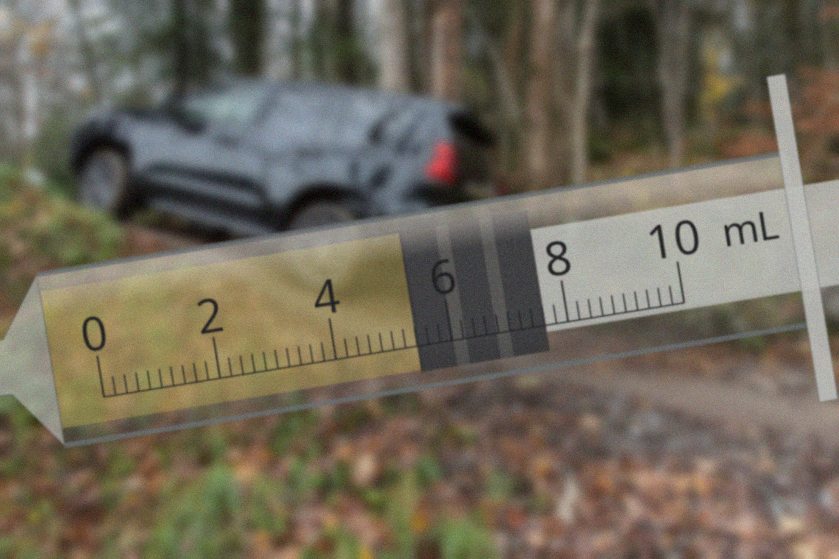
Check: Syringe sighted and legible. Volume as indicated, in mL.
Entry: 5.4 mL
